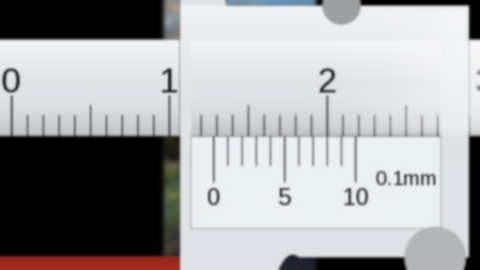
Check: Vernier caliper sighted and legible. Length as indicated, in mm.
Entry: 12.8 mm
